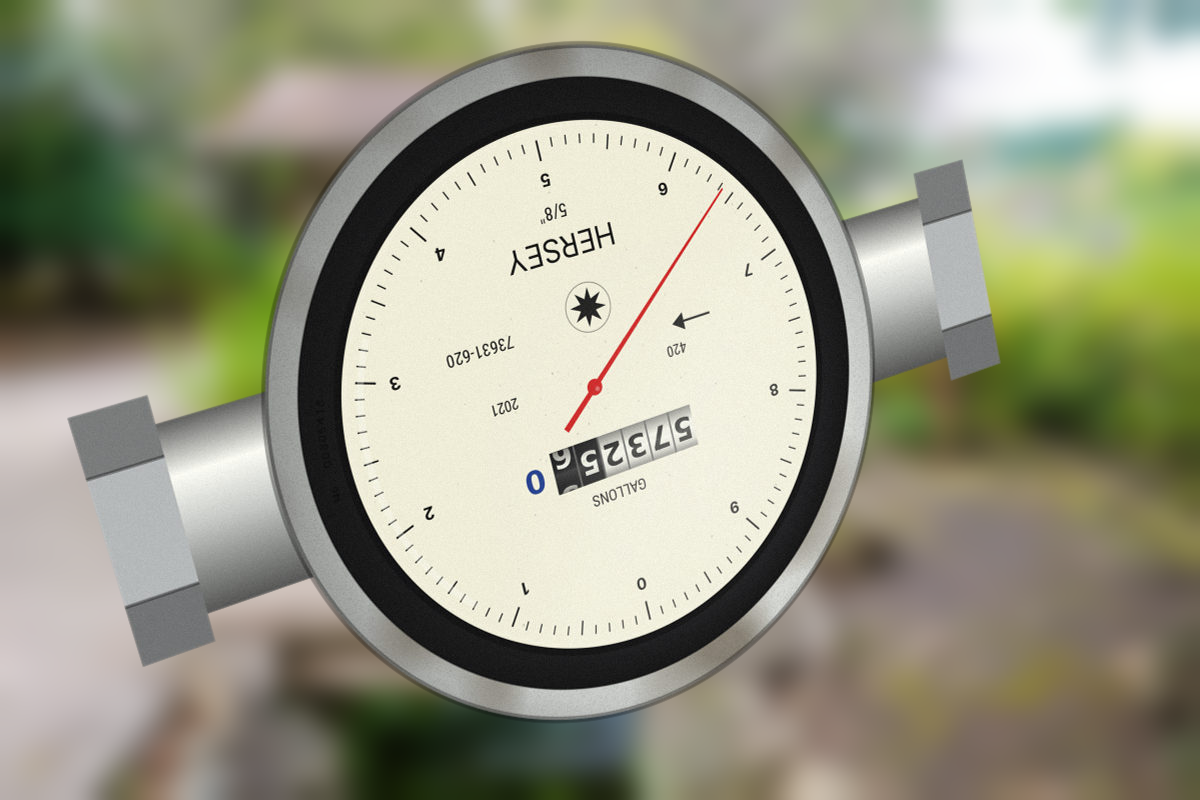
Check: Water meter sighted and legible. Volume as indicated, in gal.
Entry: 5732556.4 gal
